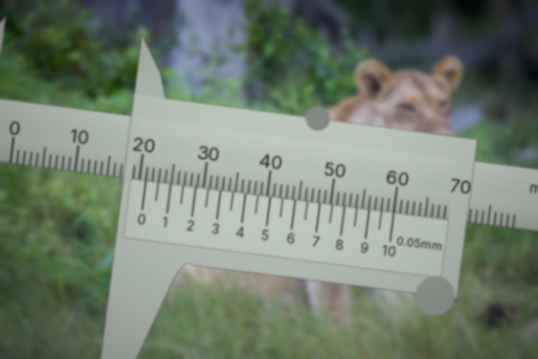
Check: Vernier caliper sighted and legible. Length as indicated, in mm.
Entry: 21.0 mm
